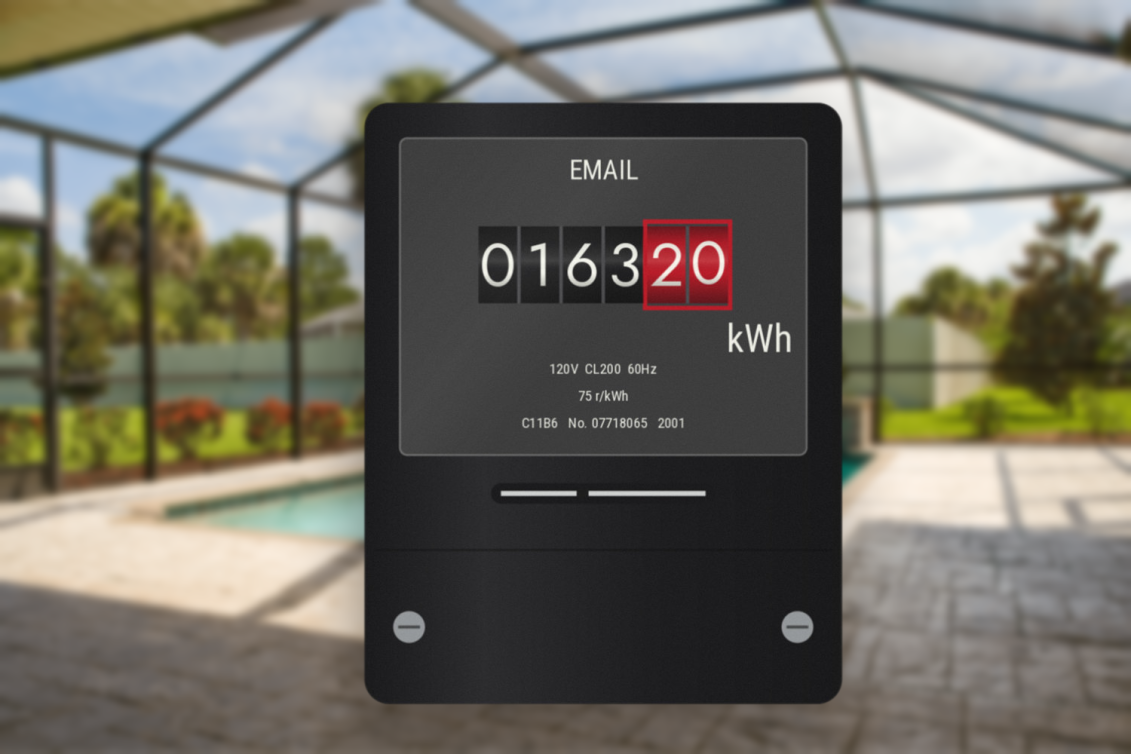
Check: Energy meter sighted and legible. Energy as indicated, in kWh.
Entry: 163.20 kWh
